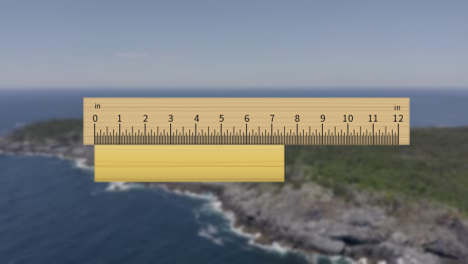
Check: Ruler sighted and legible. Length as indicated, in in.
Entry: 7.5 in
